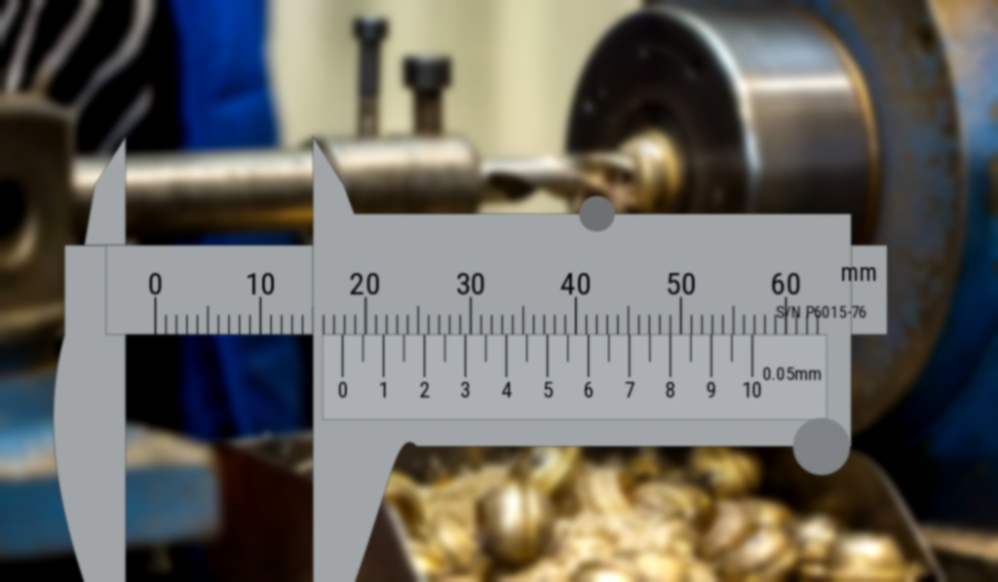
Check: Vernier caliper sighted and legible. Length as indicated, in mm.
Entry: 17.8 mm
